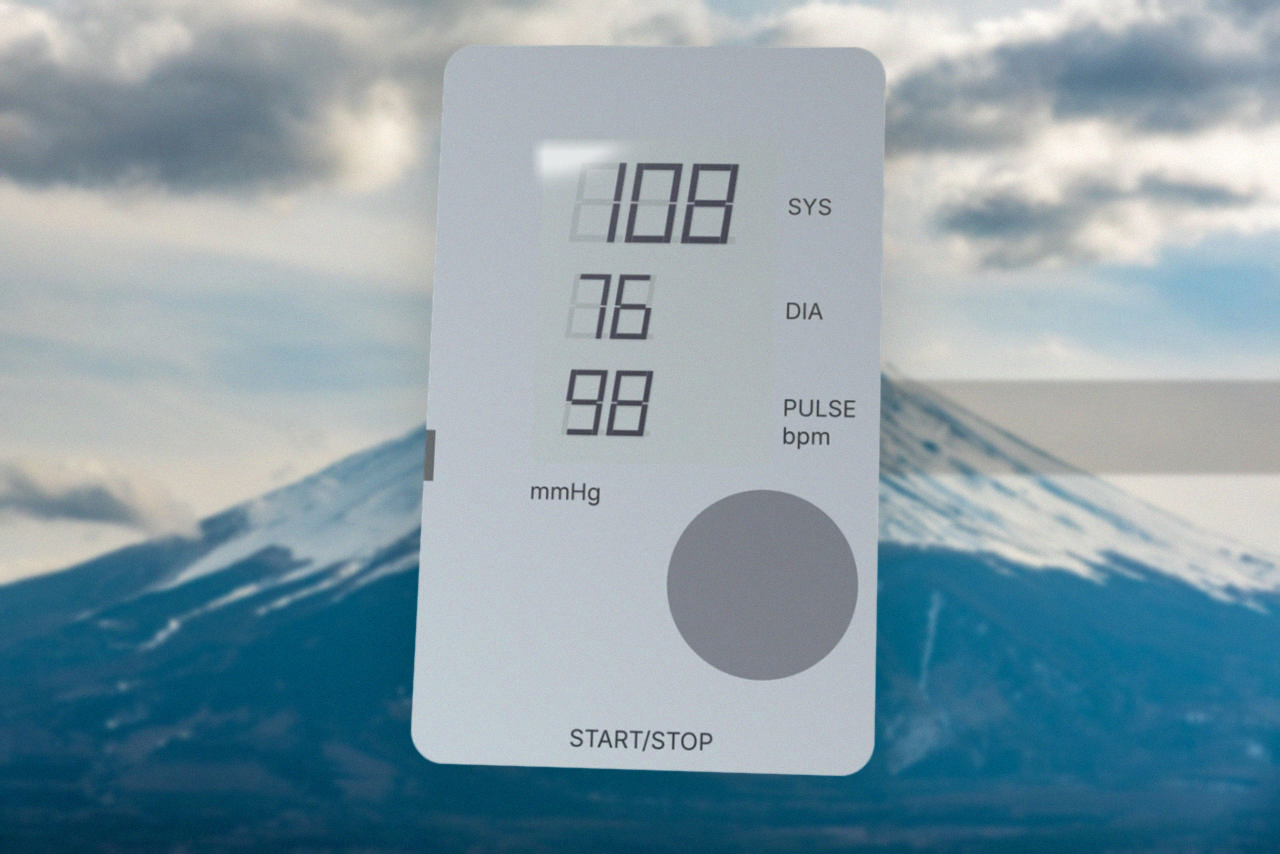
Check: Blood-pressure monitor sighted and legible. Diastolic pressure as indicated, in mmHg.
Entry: 76 mmHg
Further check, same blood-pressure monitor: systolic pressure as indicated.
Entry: 108 mmHg
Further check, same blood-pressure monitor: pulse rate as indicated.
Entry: 98 bpm
